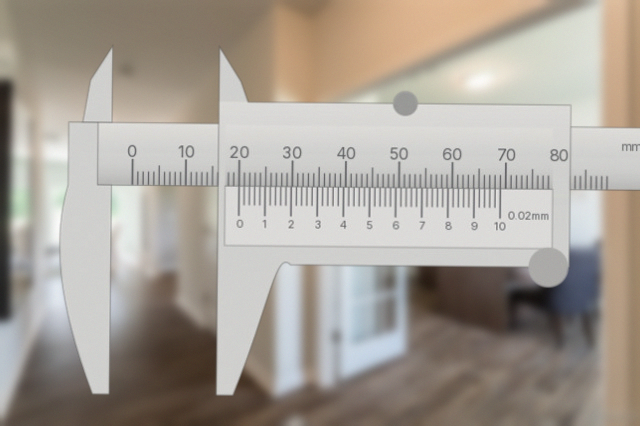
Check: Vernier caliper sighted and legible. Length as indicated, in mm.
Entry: 20.0 mm
